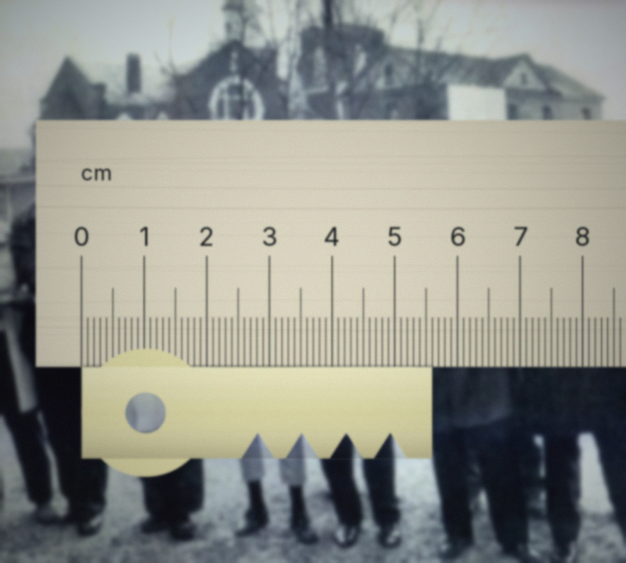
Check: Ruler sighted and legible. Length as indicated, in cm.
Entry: 5.6 cm
